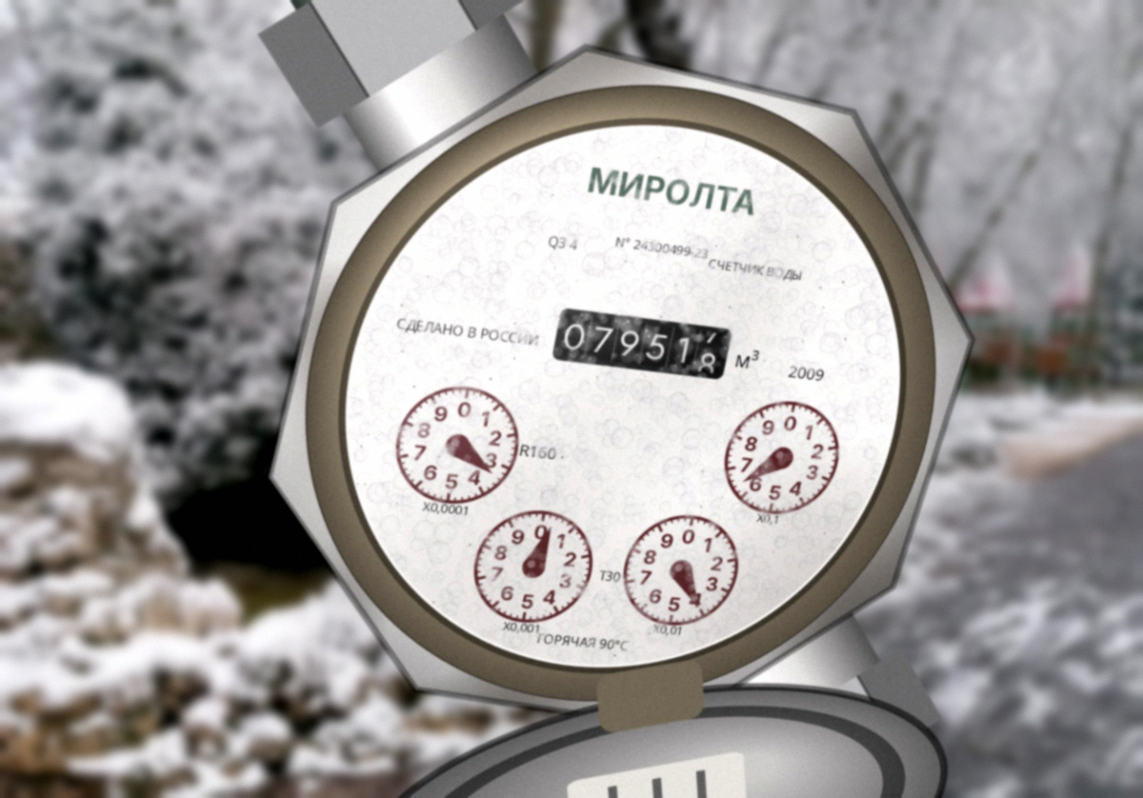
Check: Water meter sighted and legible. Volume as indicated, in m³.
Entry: 79517.6403 m³
